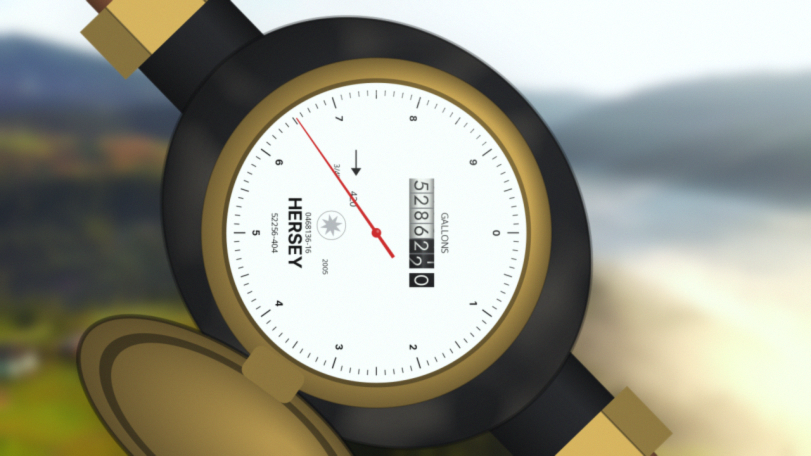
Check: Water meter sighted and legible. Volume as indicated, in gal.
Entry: 5286216.5 gal
